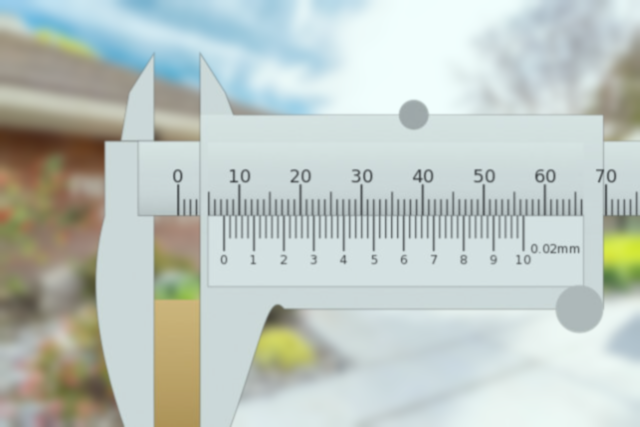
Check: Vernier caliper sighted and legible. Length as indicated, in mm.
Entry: 7.5 mm
